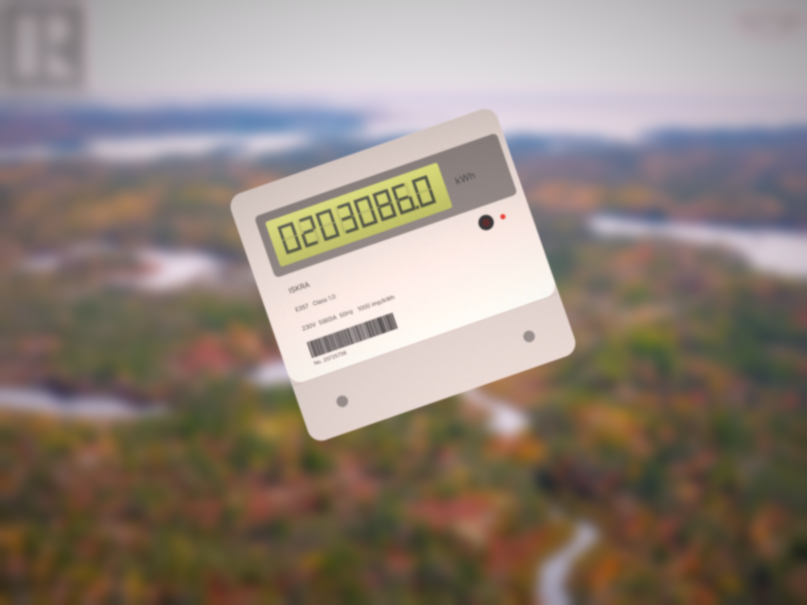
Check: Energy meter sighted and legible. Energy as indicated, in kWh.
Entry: 203086.0 kWh
